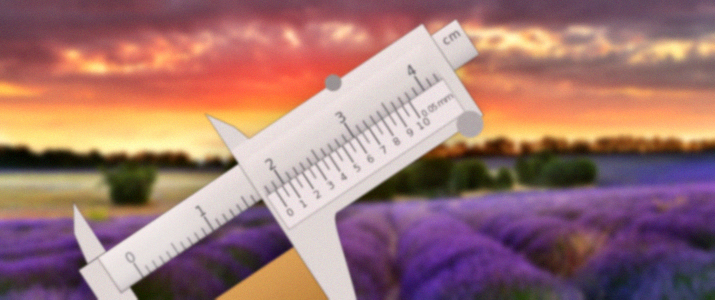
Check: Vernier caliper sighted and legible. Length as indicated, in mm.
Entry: 18.8 mm
